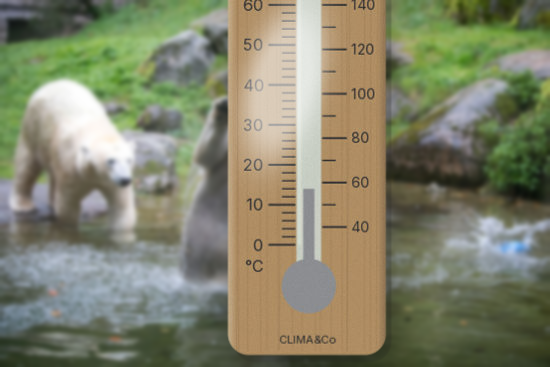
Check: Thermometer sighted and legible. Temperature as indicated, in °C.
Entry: 14 °C
